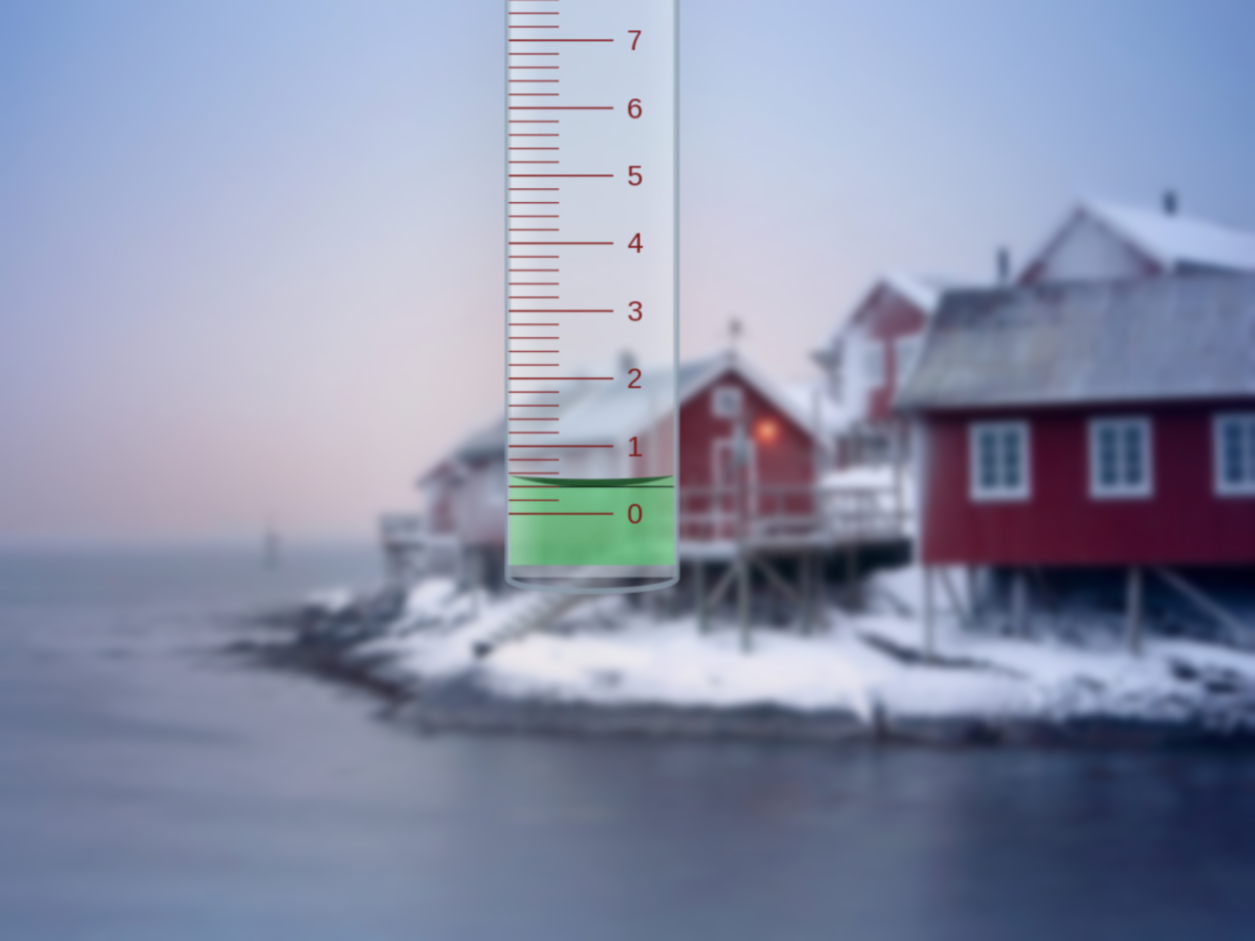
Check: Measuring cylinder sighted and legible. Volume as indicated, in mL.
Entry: 0.4 mL
